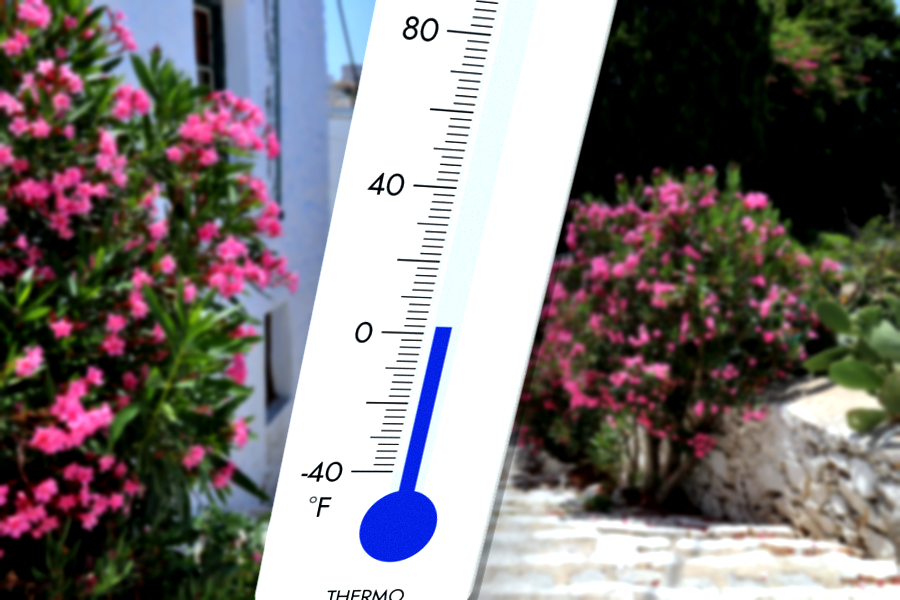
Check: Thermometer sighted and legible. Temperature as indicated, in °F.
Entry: 2 °F
